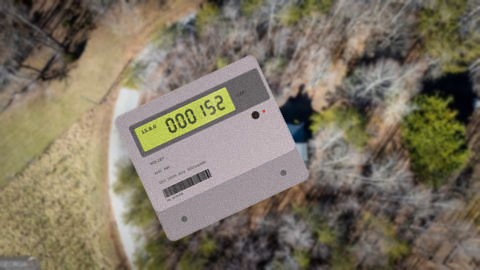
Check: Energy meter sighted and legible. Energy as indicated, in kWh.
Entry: 152 kWh
